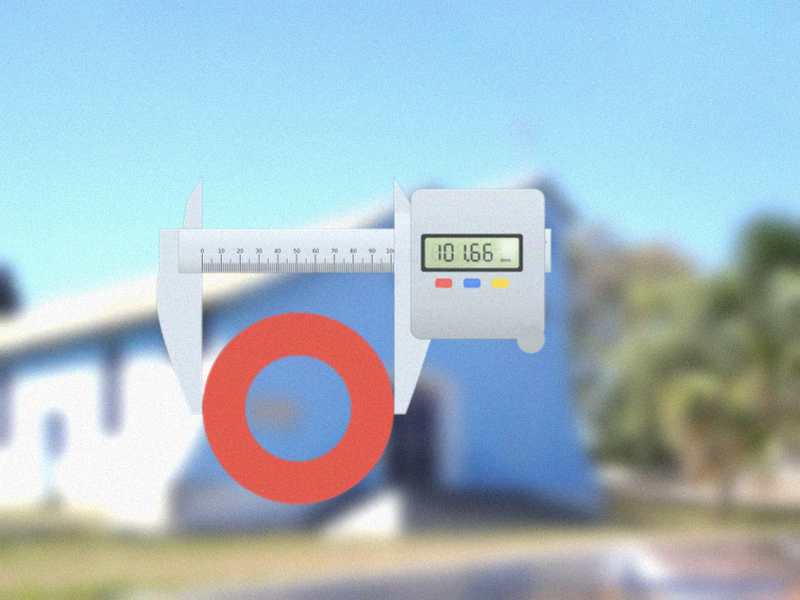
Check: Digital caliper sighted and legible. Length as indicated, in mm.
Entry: 101.66 mm
